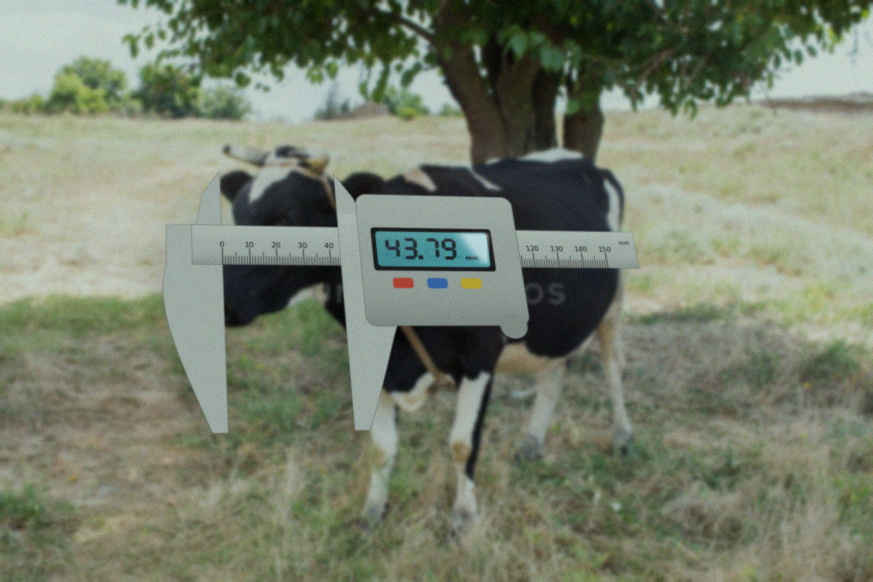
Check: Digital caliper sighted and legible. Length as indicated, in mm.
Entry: 43.79 mm
